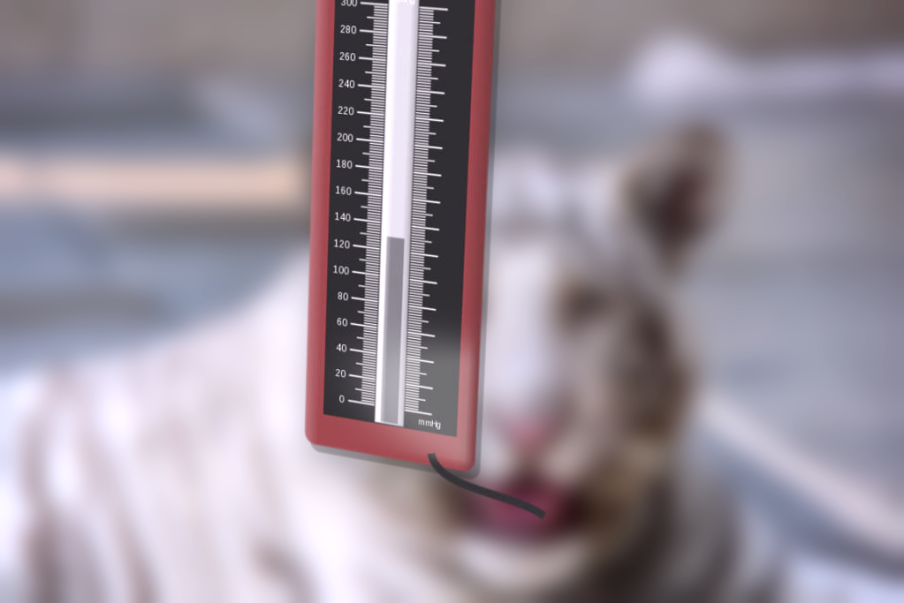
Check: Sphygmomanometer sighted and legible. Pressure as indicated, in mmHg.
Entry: 130 mmHg
